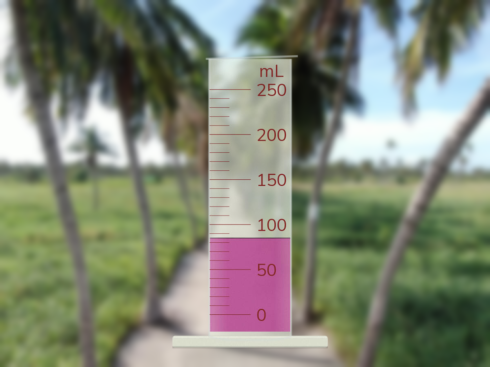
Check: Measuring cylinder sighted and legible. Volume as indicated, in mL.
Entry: 85 mL
